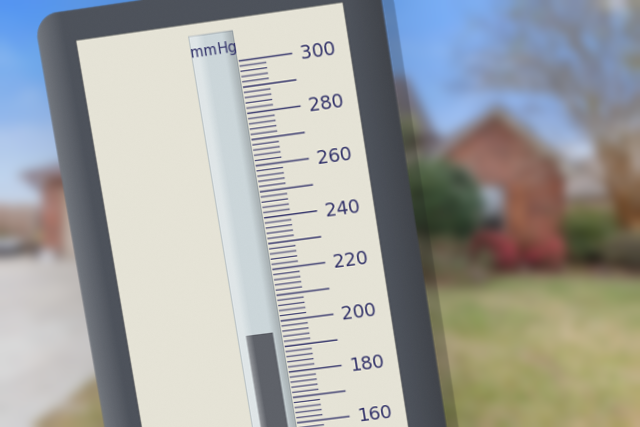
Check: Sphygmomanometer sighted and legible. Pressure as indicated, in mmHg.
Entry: 196 mmHg
